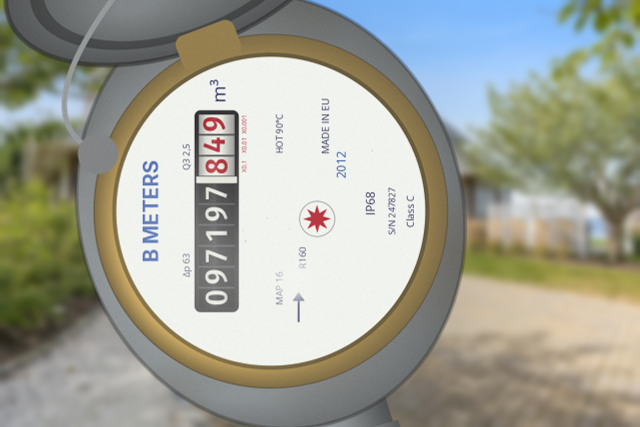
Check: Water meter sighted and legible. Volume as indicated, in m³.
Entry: 97197.849 m³
